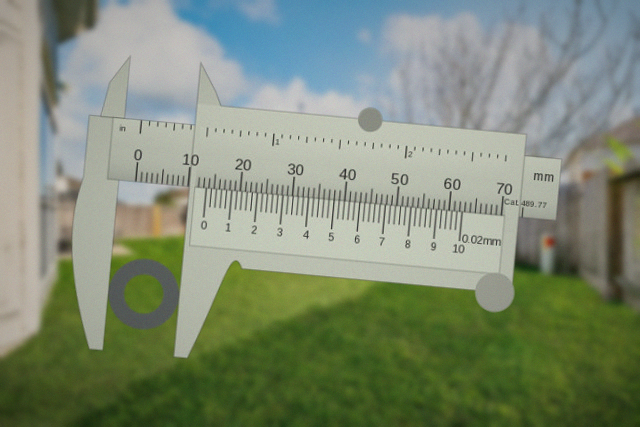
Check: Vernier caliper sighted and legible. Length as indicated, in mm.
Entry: 13.5 mm
